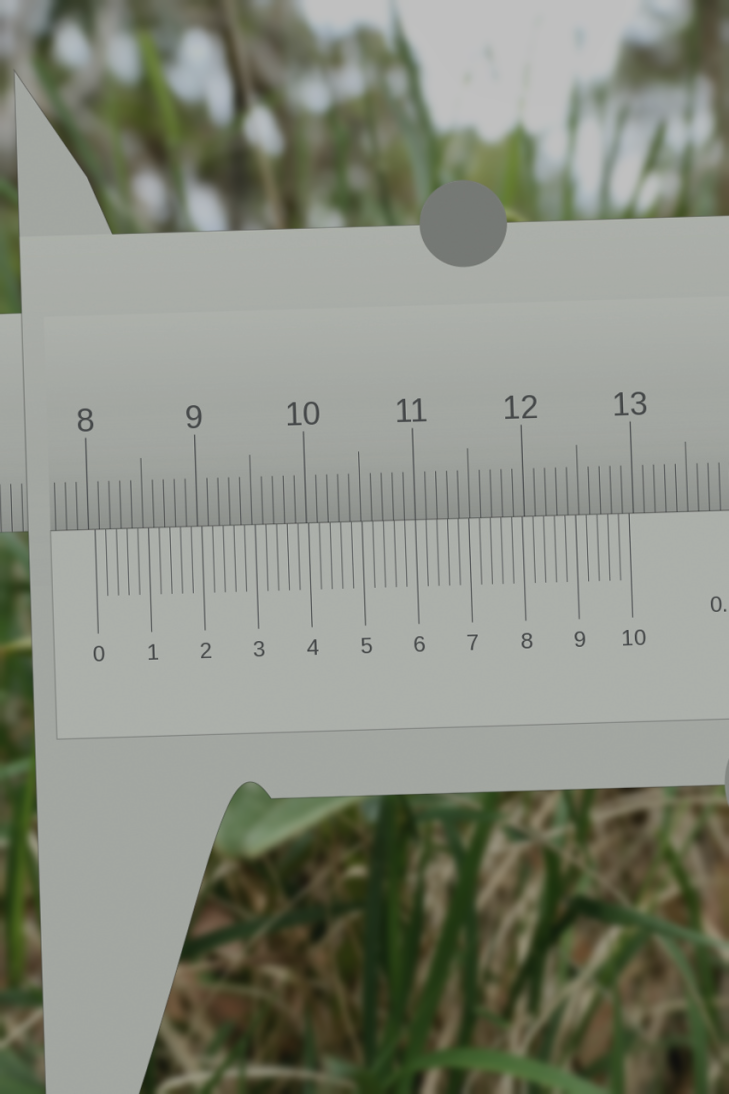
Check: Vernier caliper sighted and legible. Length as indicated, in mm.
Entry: 80.6 mm
